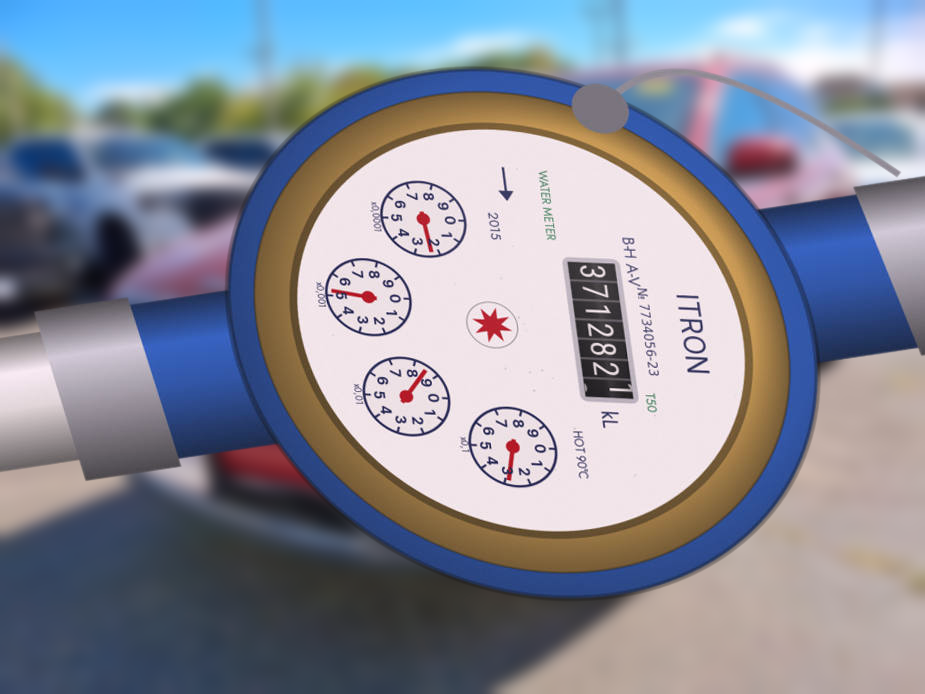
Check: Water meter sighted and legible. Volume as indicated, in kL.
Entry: 3712821.2852 kL
